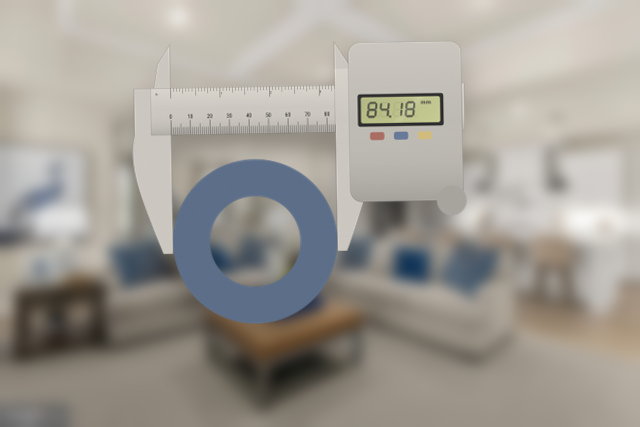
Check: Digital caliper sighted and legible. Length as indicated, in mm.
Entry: 84.18 mm
